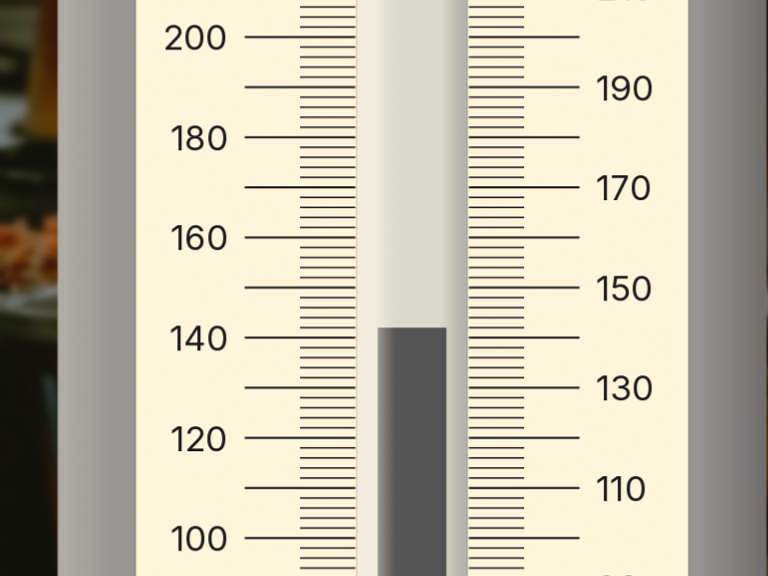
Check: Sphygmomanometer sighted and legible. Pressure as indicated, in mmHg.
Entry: 142 mmHg
